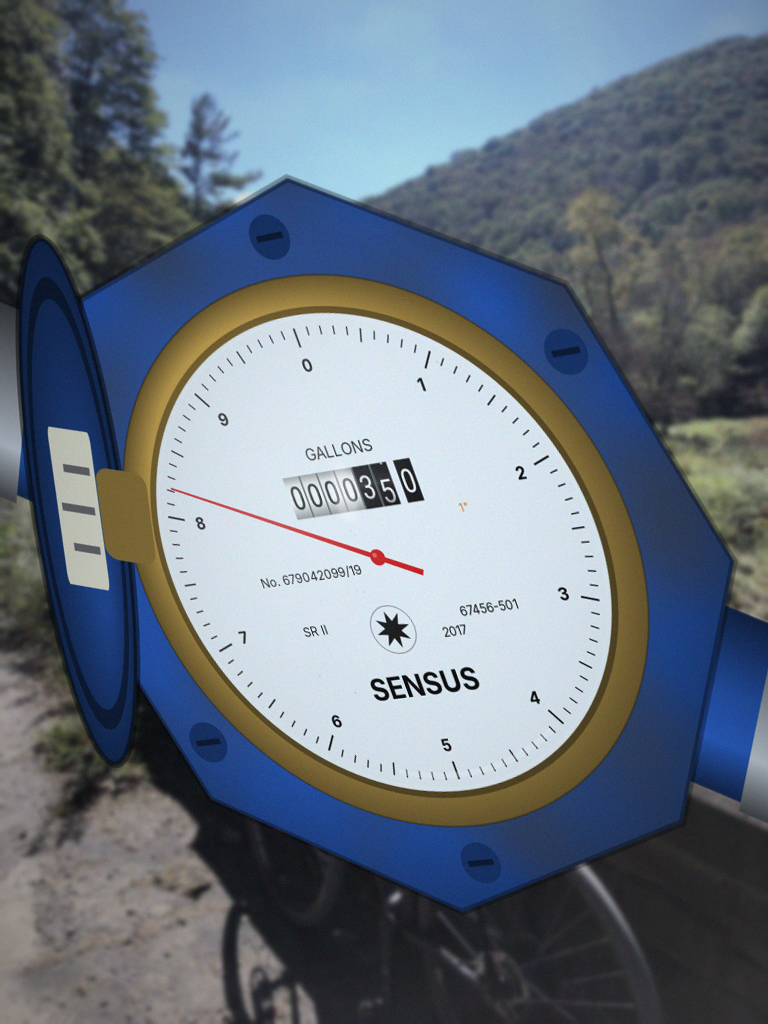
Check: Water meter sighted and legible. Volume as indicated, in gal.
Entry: 348.2 gal
